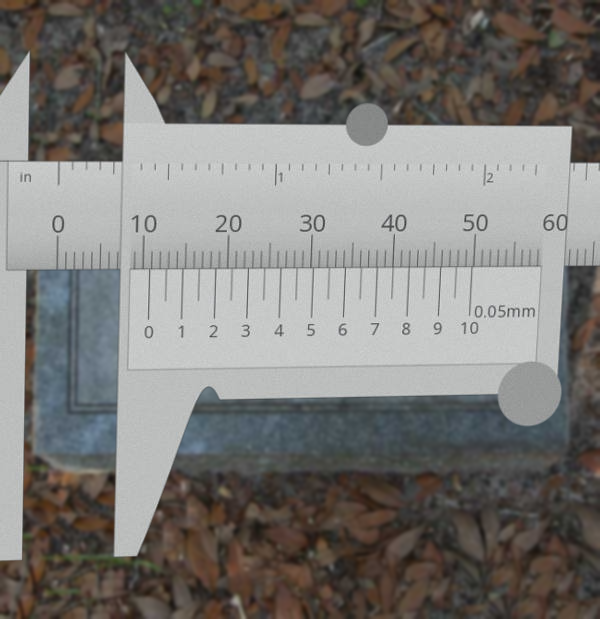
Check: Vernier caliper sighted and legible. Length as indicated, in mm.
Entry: 10.8 mm
